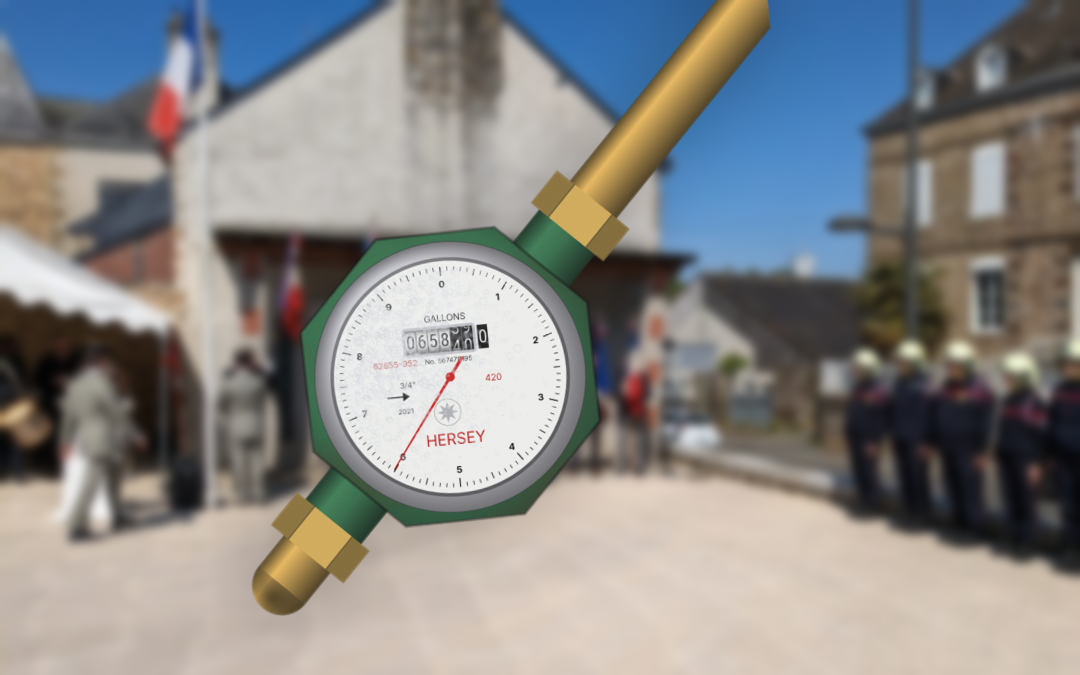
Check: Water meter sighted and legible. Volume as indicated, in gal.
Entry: 658396.0 gal
